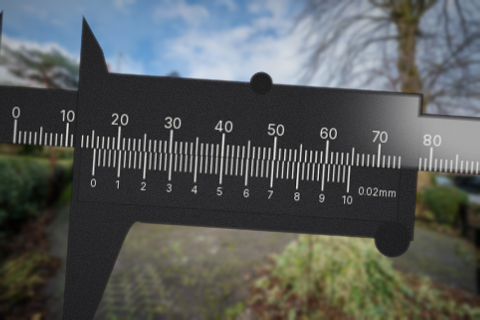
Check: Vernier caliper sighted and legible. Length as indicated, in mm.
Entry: 15.5 mm
